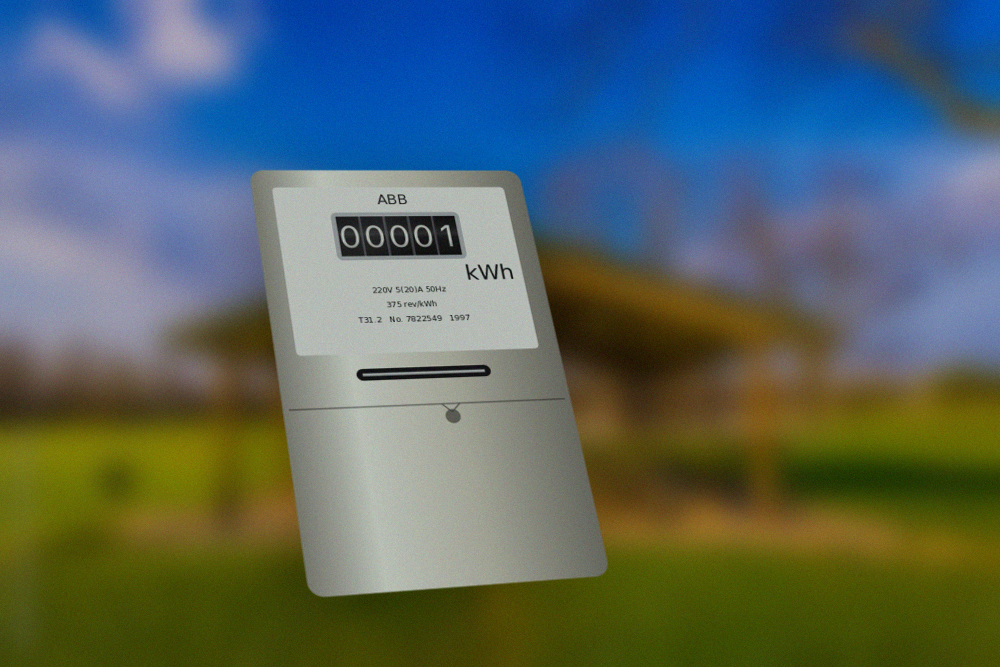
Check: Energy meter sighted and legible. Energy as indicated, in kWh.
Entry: 1 kWh
